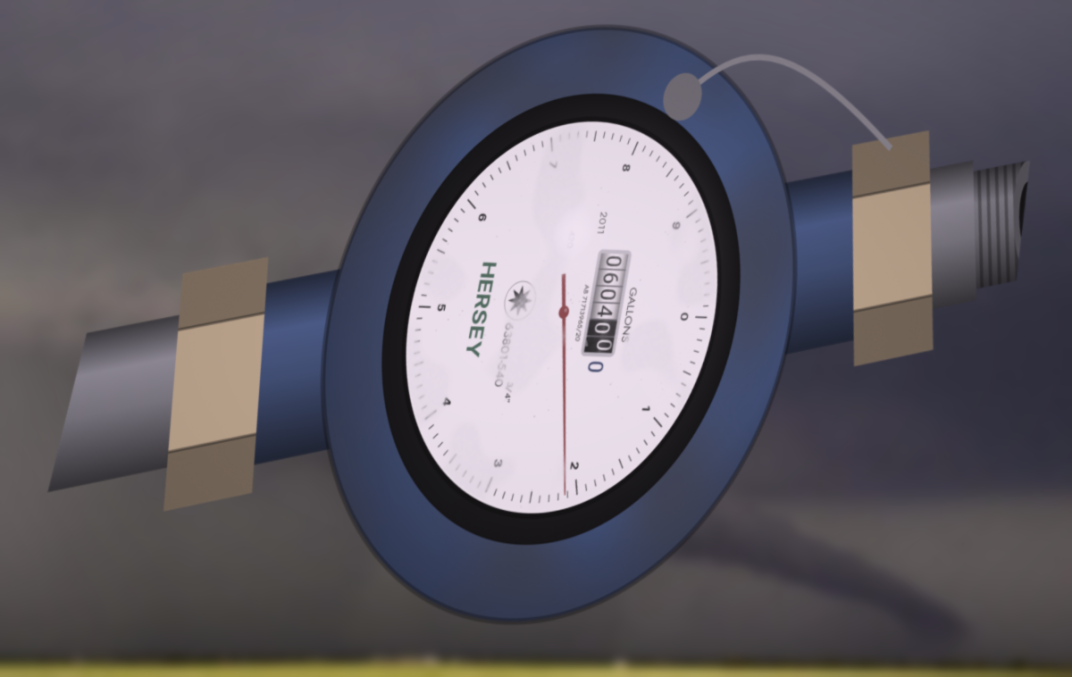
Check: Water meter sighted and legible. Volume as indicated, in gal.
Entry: 604002.1 gal
